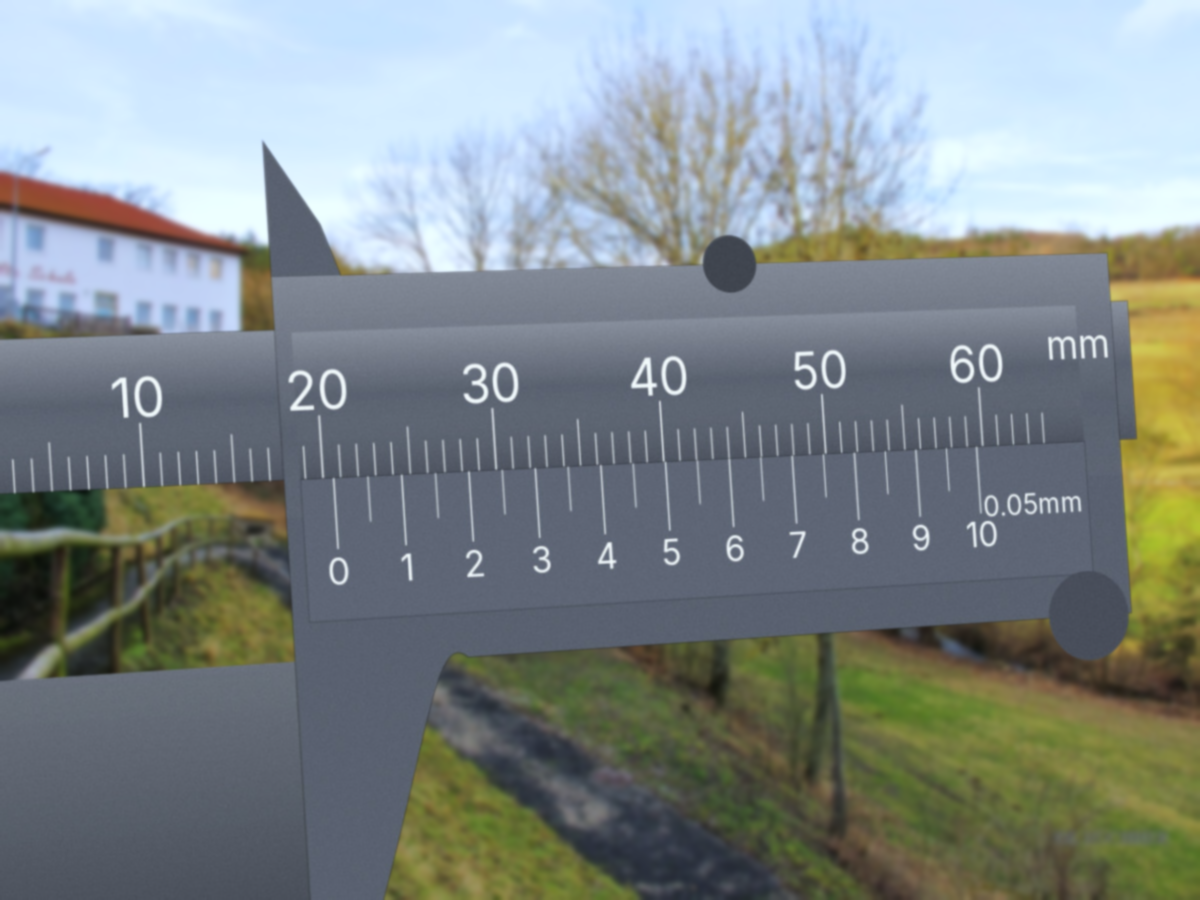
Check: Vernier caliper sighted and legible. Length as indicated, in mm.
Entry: 20.6 mm
